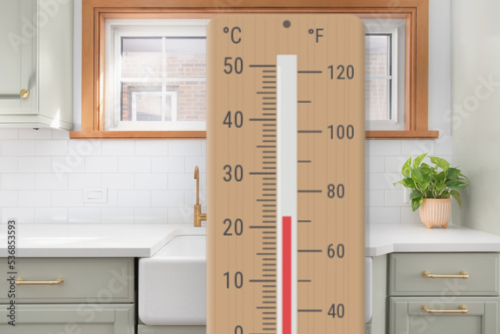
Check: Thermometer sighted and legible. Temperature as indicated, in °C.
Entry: 22 °C
